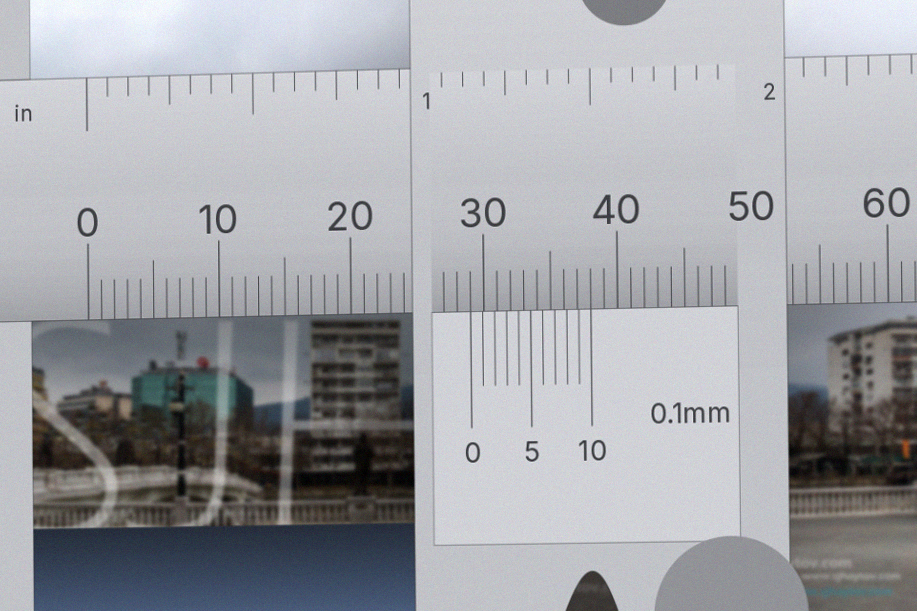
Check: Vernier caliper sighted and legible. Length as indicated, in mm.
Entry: 29.0 mm
